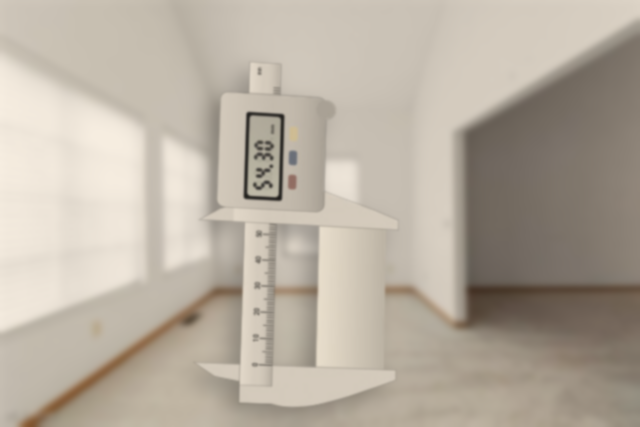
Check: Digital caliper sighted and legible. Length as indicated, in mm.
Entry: 54.30 mm
